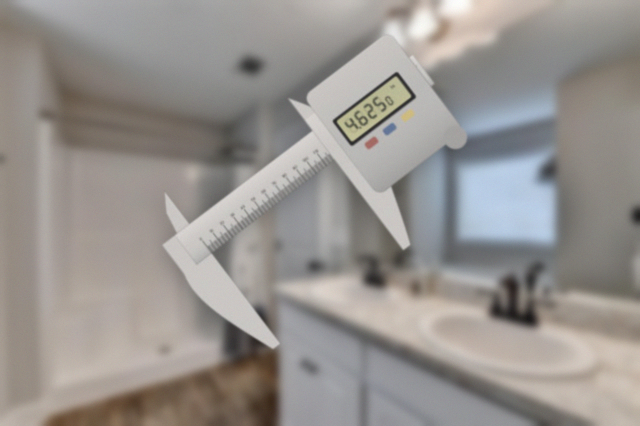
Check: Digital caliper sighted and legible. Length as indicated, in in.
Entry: 4.6250 in
